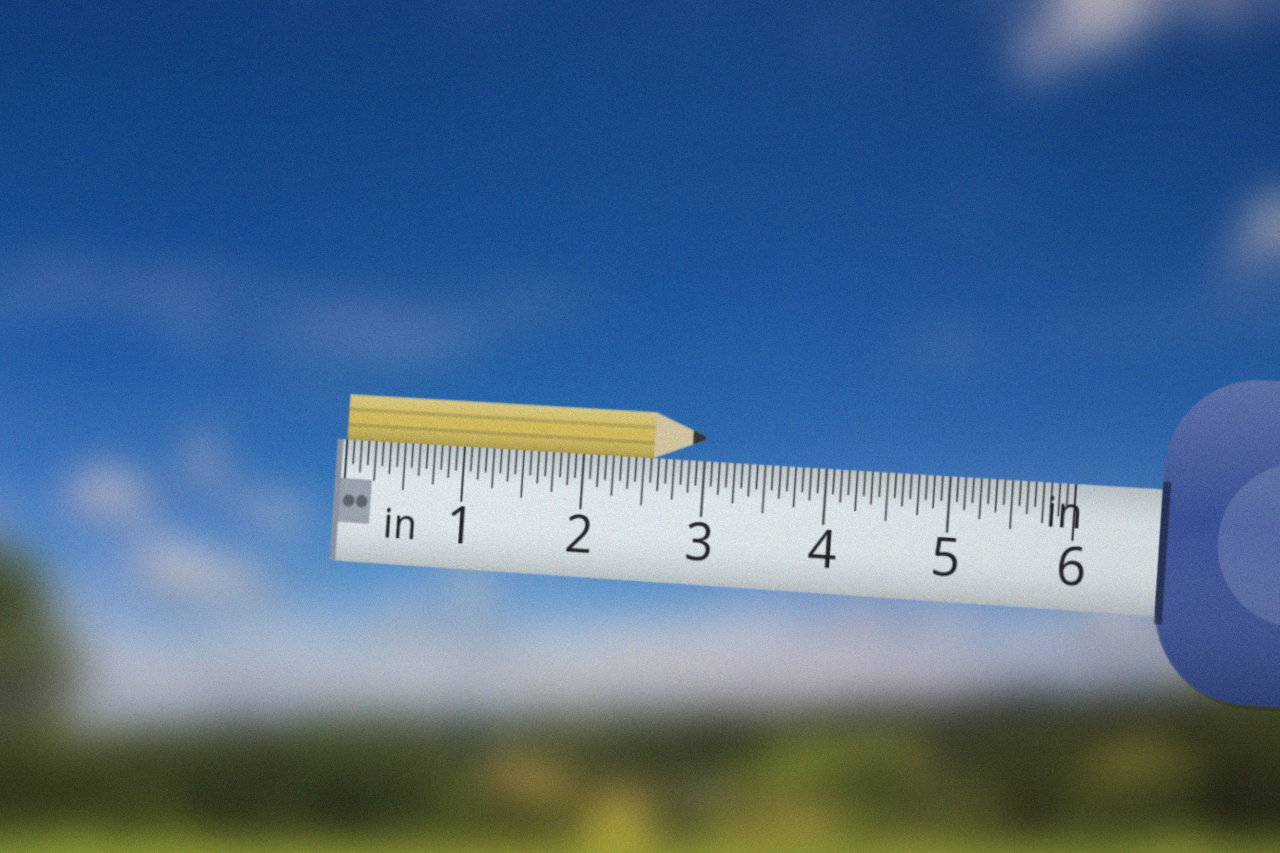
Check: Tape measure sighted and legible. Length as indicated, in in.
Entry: 3 in
